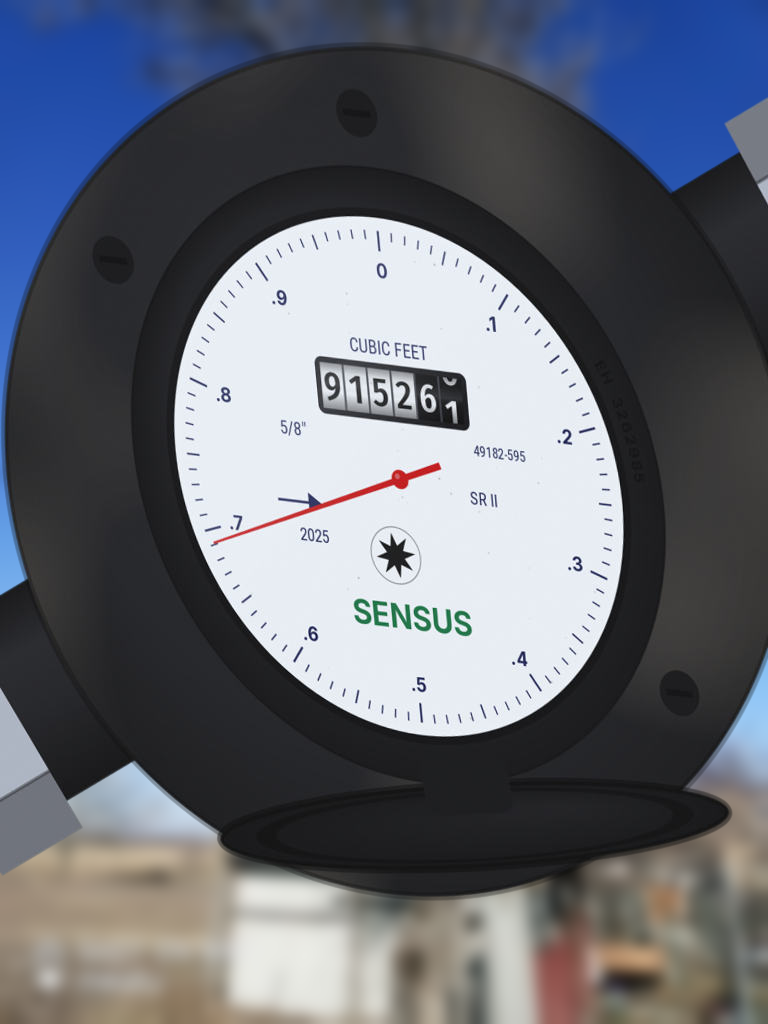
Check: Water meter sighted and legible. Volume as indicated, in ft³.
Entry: 915260.69 ft³
